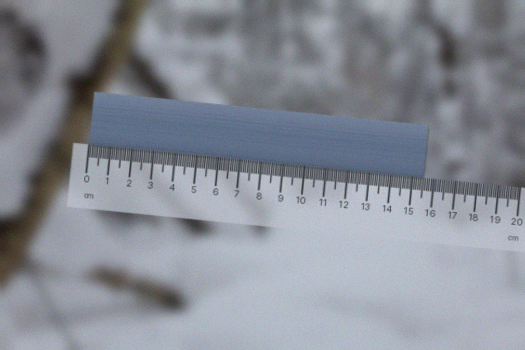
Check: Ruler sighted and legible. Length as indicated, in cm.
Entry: 15.5 cm
